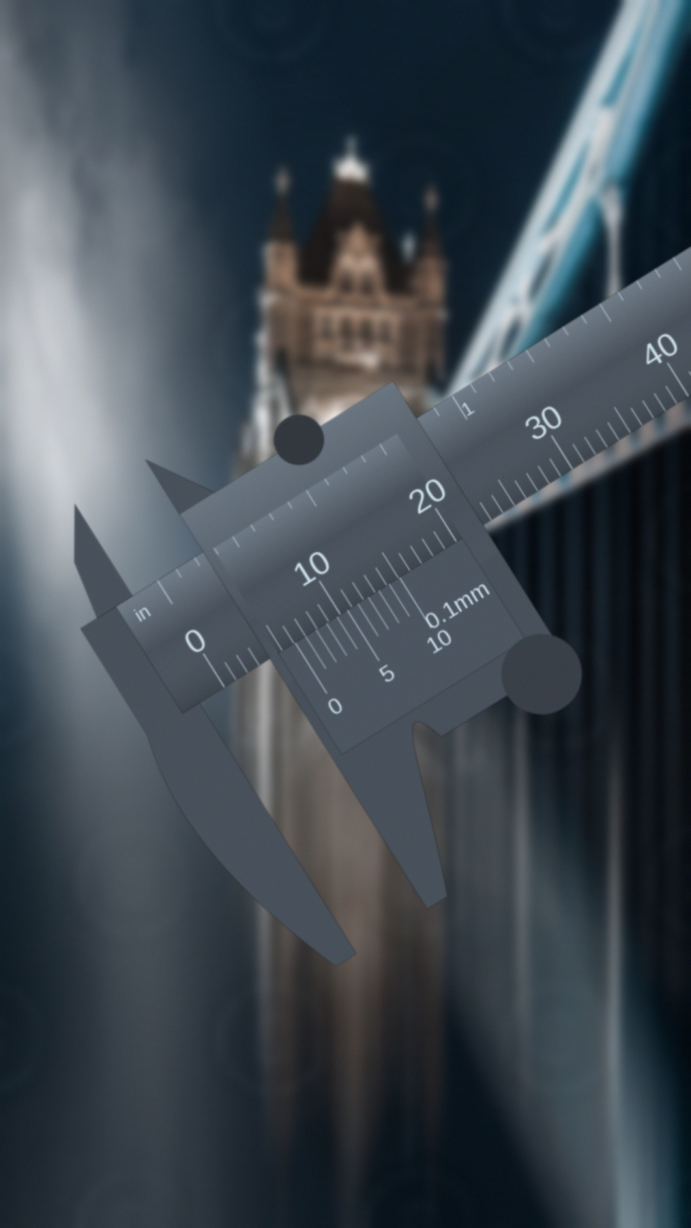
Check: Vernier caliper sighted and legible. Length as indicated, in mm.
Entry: 6.1 mm
